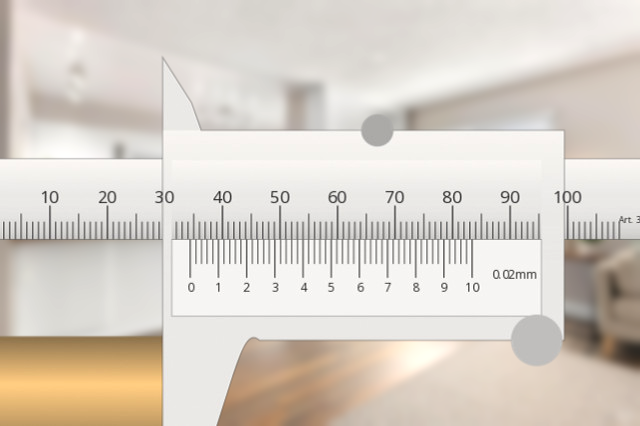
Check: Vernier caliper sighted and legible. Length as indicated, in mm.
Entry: 34.4 mm
